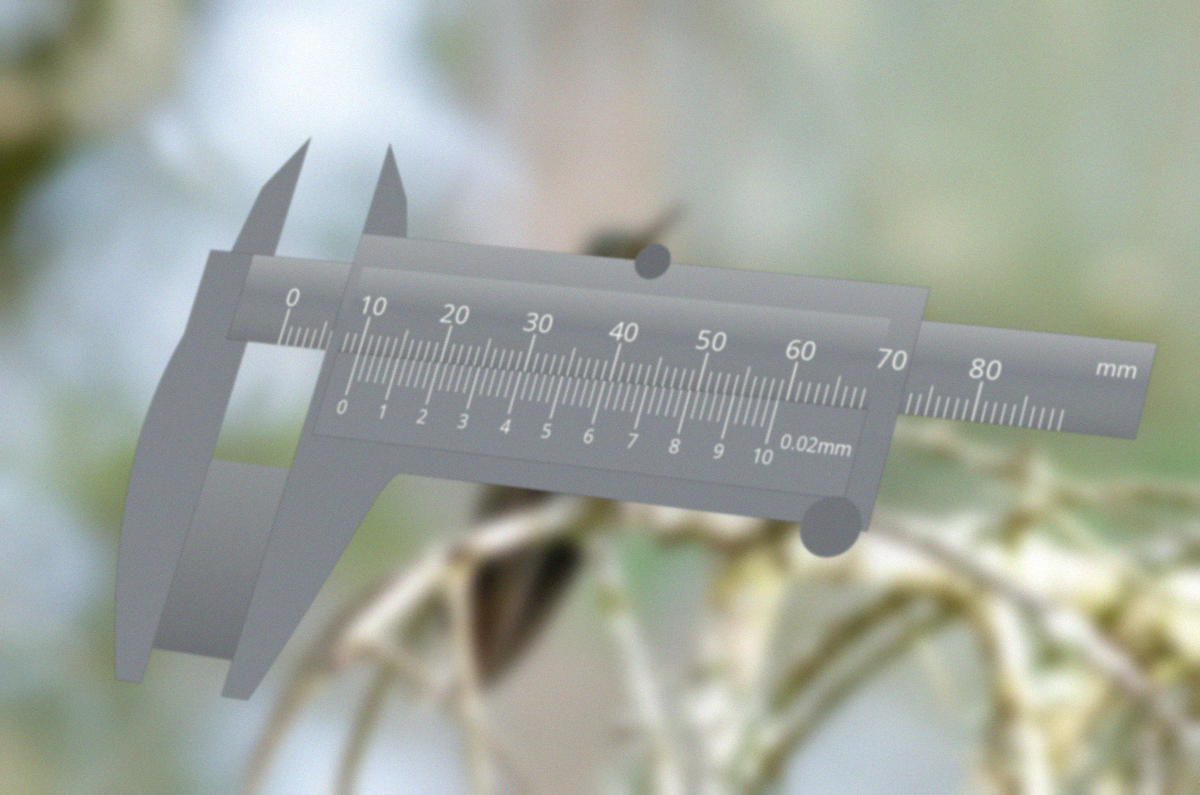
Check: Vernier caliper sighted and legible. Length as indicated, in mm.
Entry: 10.0 mm
